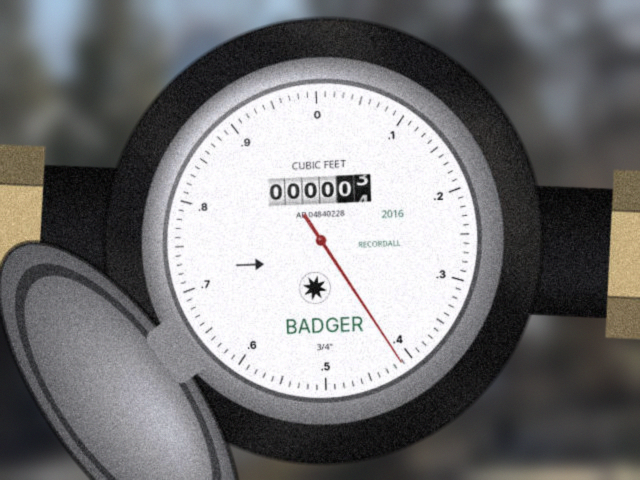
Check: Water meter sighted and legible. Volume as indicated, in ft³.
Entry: 3.41 ft³
